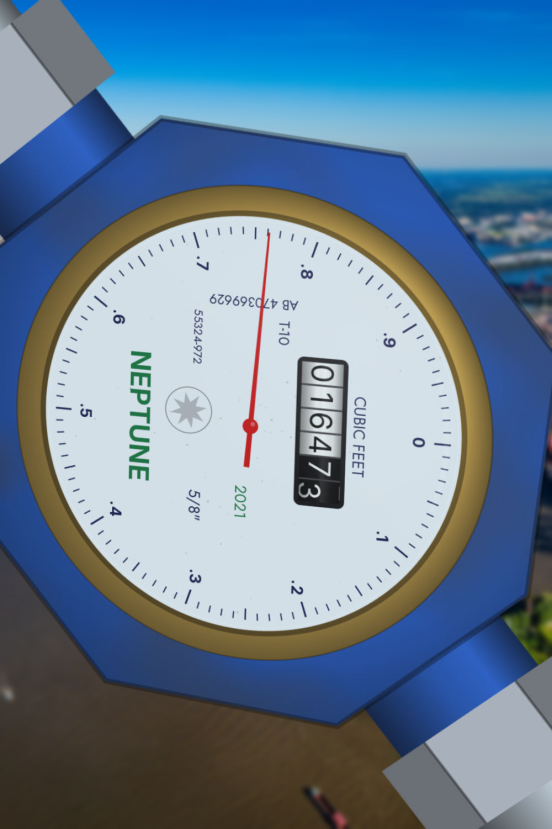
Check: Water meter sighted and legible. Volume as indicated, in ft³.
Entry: 16472.76 ft³
